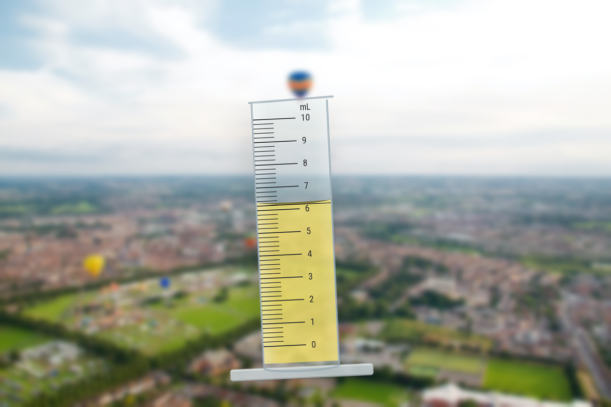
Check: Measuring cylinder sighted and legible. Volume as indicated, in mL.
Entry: 6.2 mL
